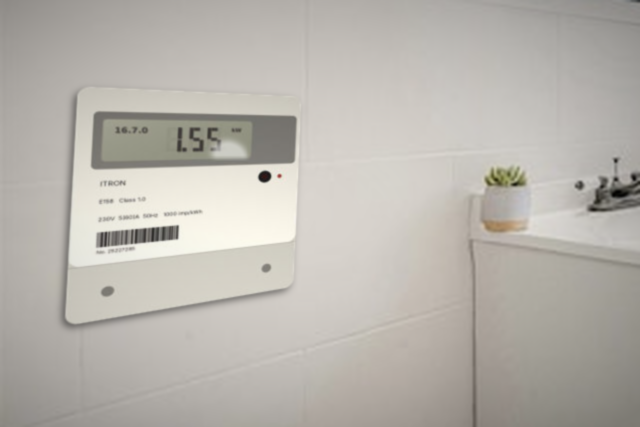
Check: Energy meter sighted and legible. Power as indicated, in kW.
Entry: 1.55 kW
